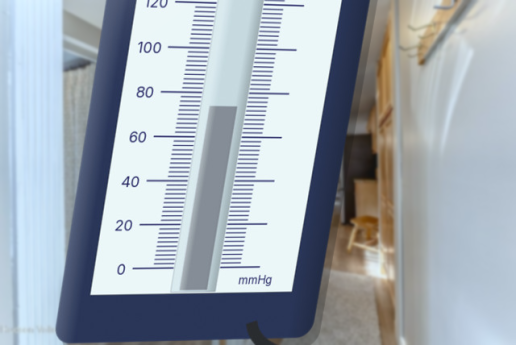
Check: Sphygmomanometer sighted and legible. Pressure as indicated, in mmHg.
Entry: 74 mmHg
